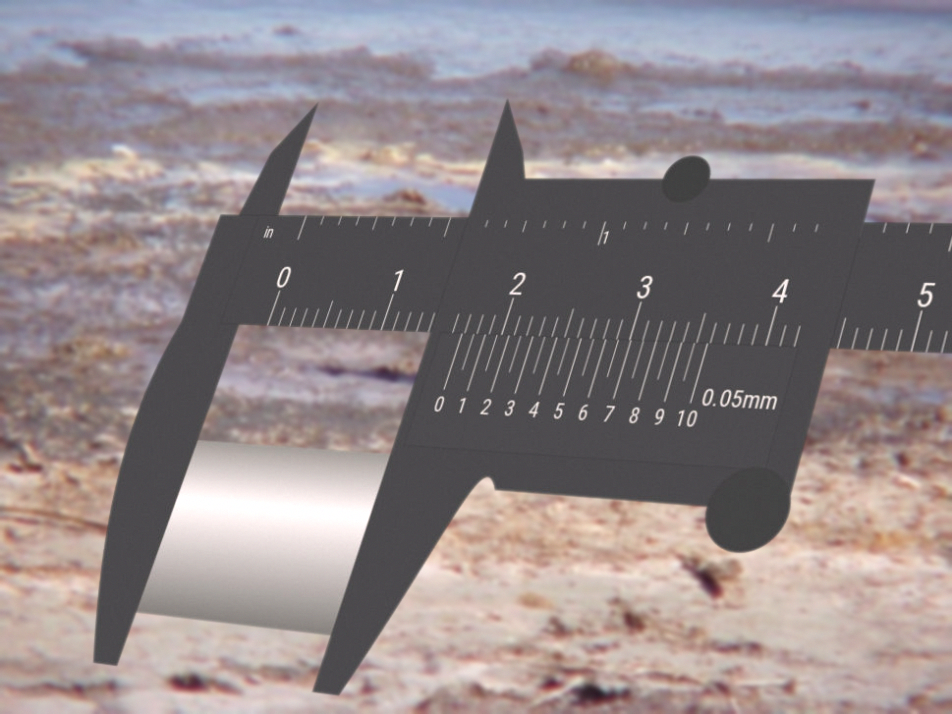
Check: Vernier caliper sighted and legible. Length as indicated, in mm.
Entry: 16.8 mm
